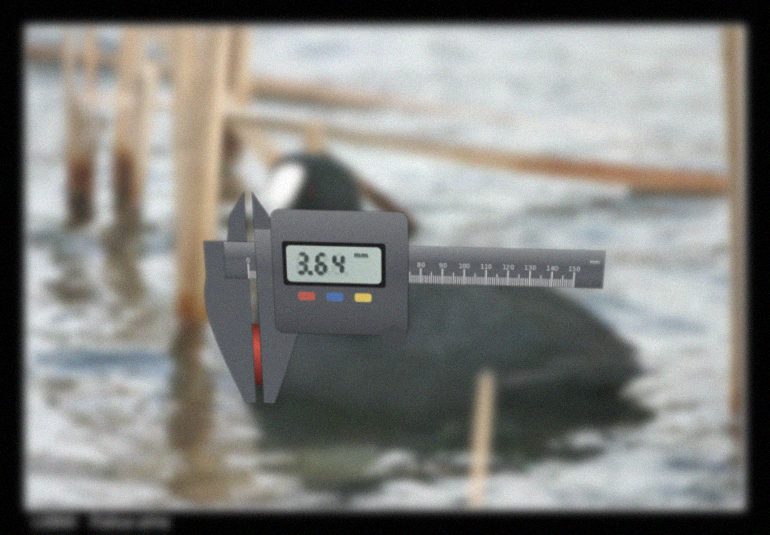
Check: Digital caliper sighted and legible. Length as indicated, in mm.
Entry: 3.64 mm
